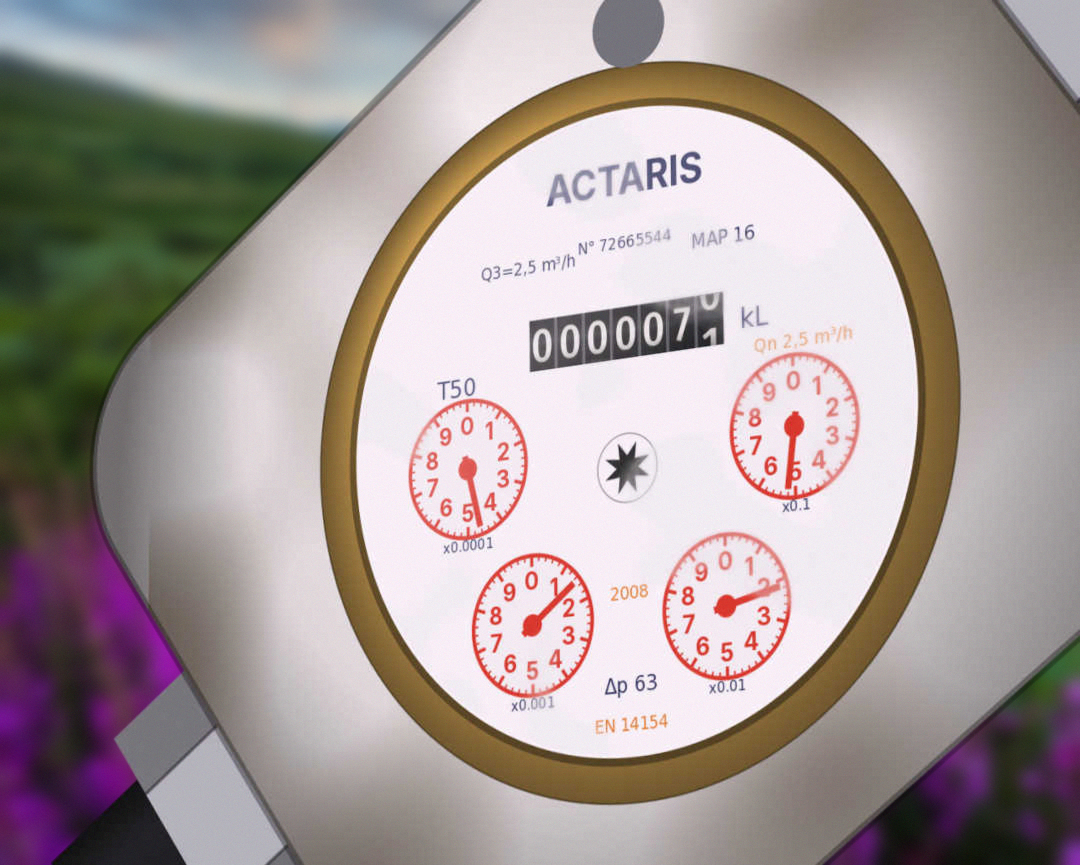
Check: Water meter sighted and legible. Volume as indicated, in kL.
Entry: 70.5214 kL
